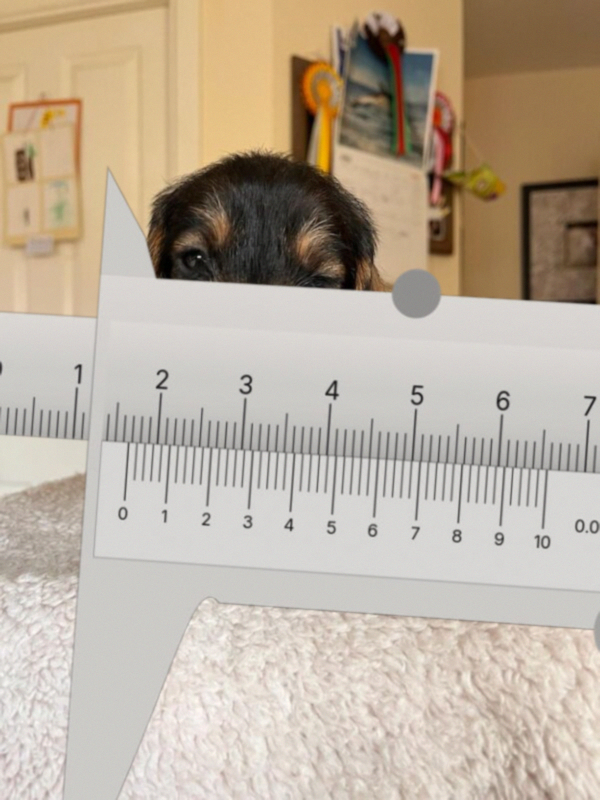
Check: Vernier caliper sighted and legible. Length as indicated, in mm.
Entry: 16.6 mm
